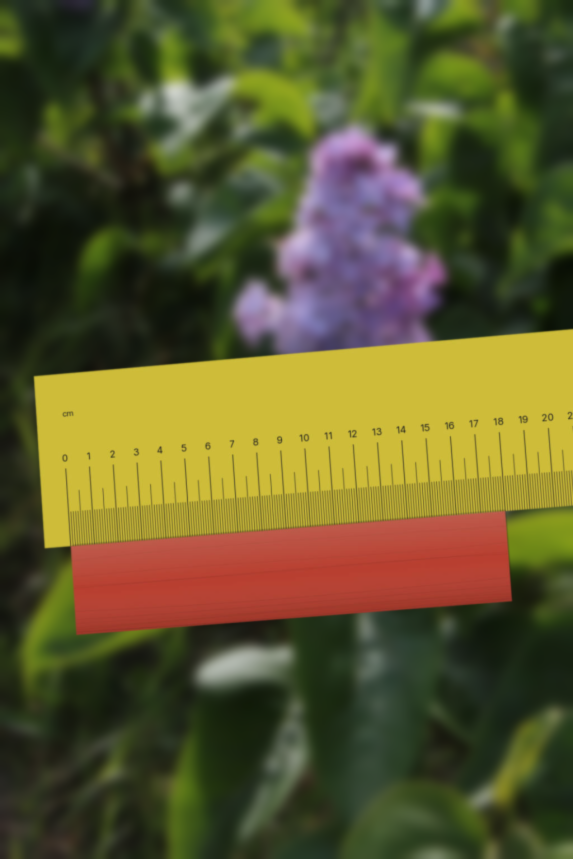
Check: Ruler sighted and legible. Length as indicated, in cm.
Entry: 18 cm
